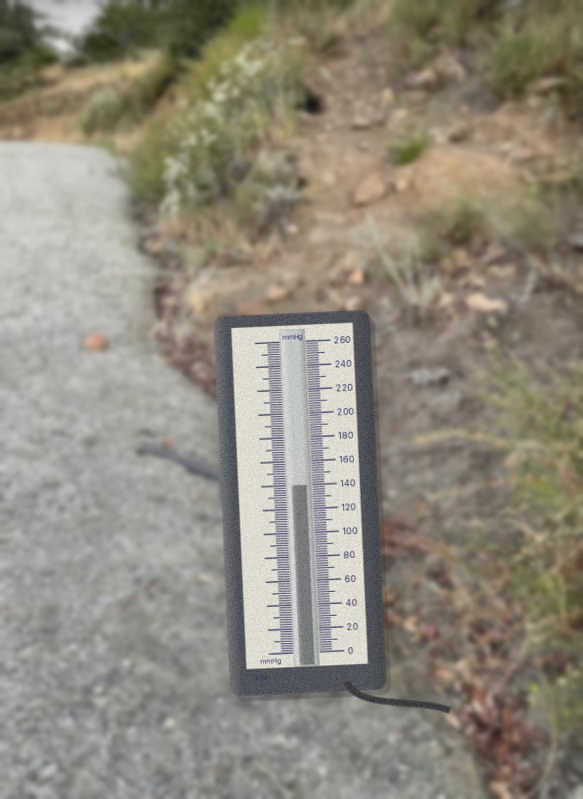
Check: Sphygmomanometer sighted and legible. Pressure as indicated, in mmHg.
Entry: 140 mmHg
